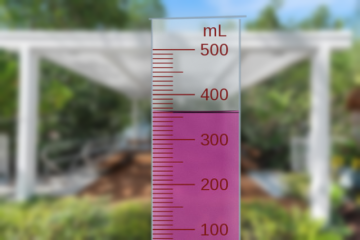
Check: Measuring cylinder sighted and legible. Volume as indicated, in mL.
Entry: 360 mL
